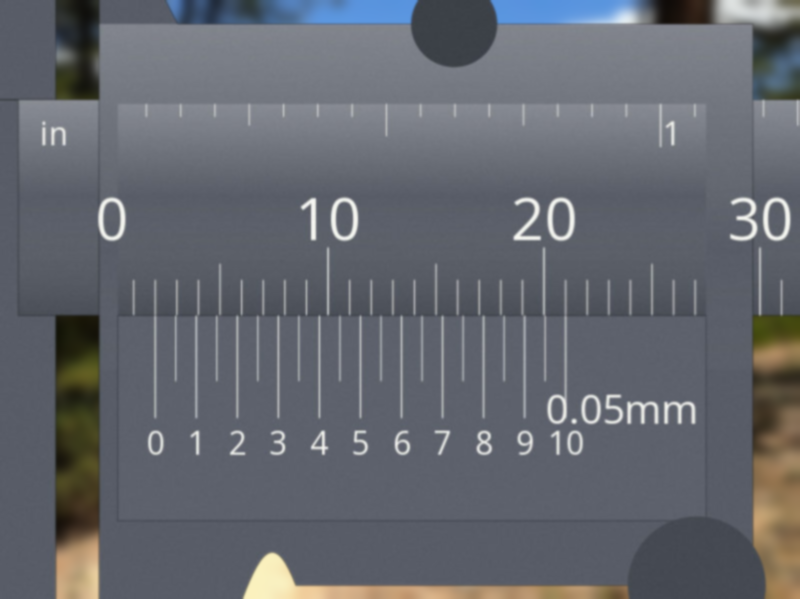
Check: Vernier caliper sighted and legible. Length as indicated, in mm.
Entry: 2.0 mm
